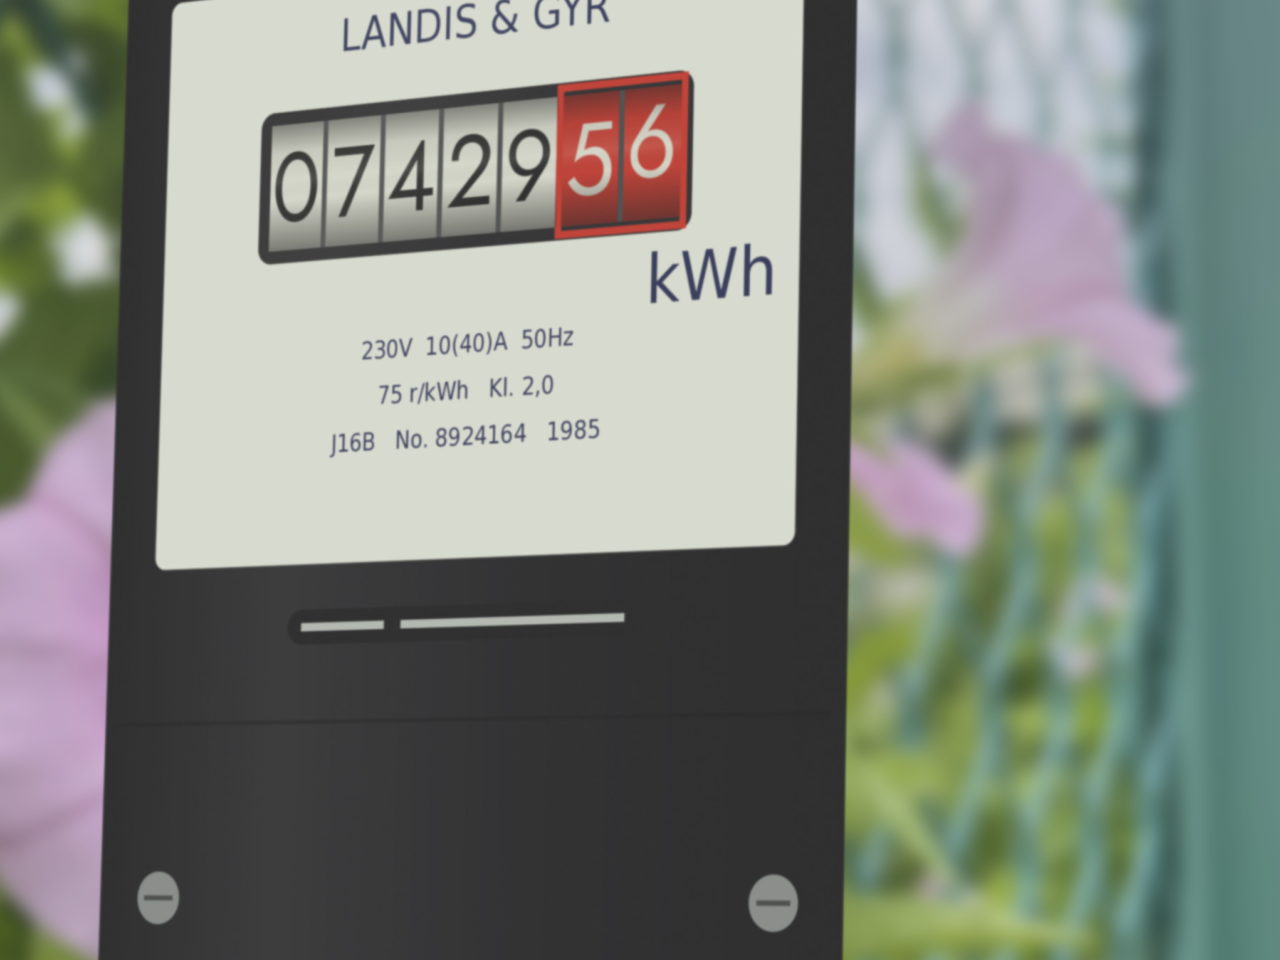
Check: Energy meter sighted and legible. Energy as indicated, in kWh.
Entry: 7429.56 kWh
